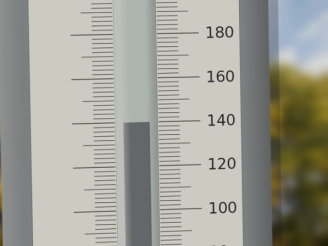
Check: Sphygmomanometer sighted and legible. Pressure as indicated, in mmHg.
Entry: 140 mmHg
